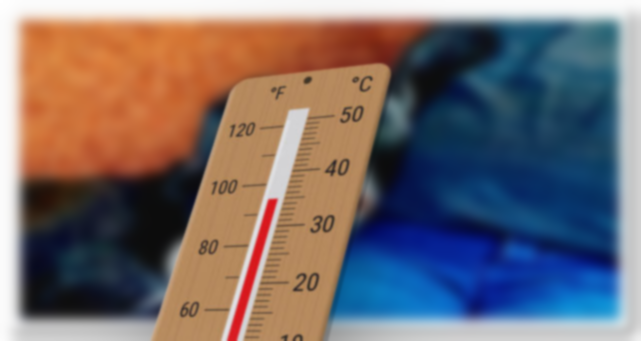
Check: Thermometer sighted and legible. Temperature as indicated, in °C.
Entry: 35 °C
